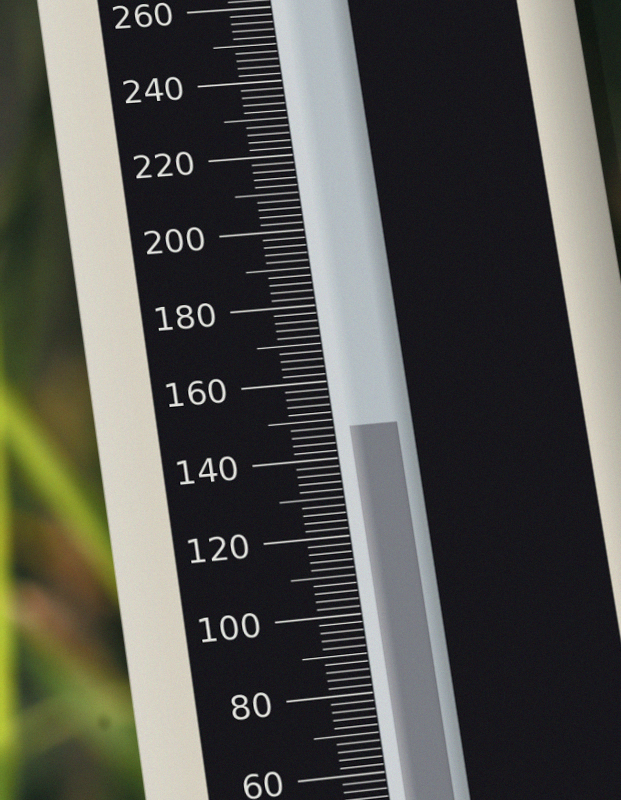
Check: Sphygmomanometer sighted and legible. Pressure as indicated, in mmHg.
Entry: 148 mmHg
